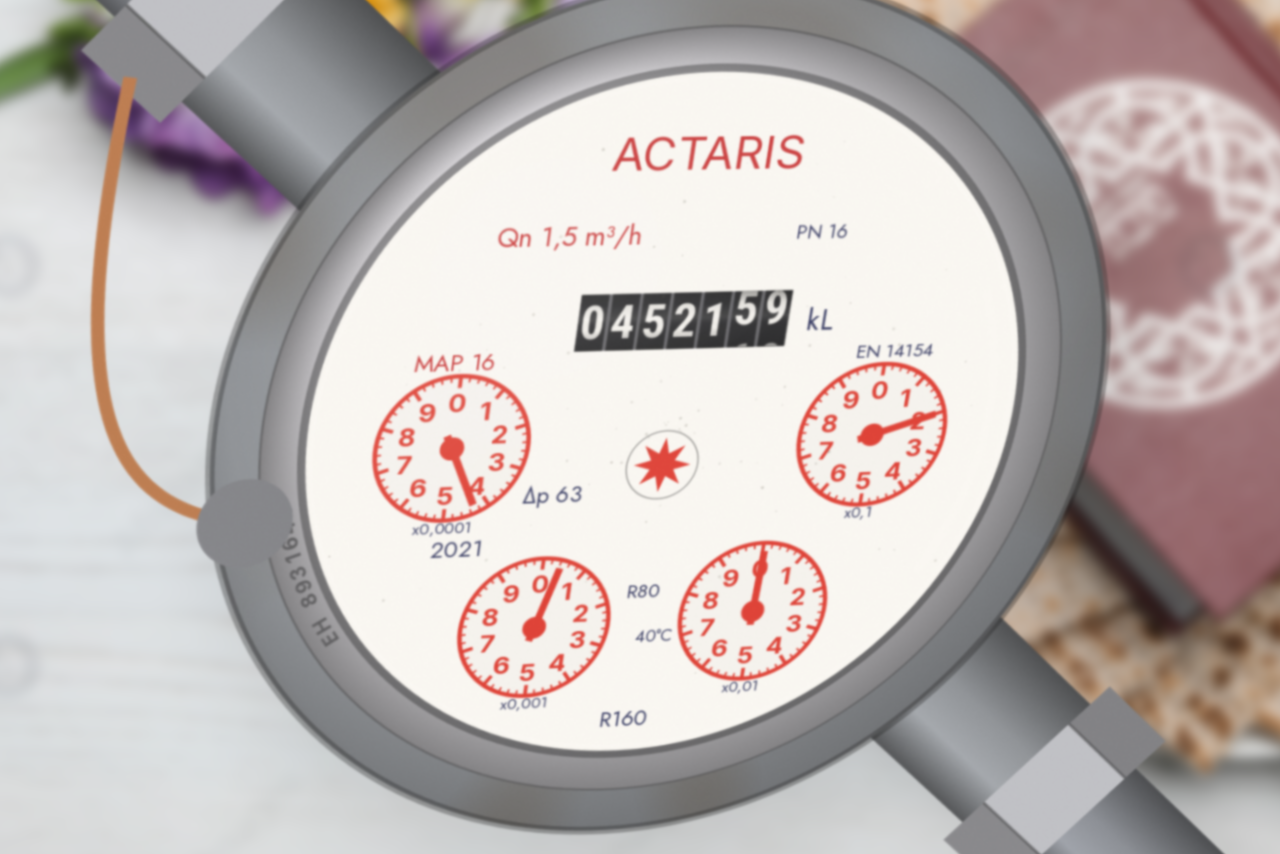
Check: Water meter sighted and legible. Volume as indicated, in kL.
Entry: 452159.2004 kL
